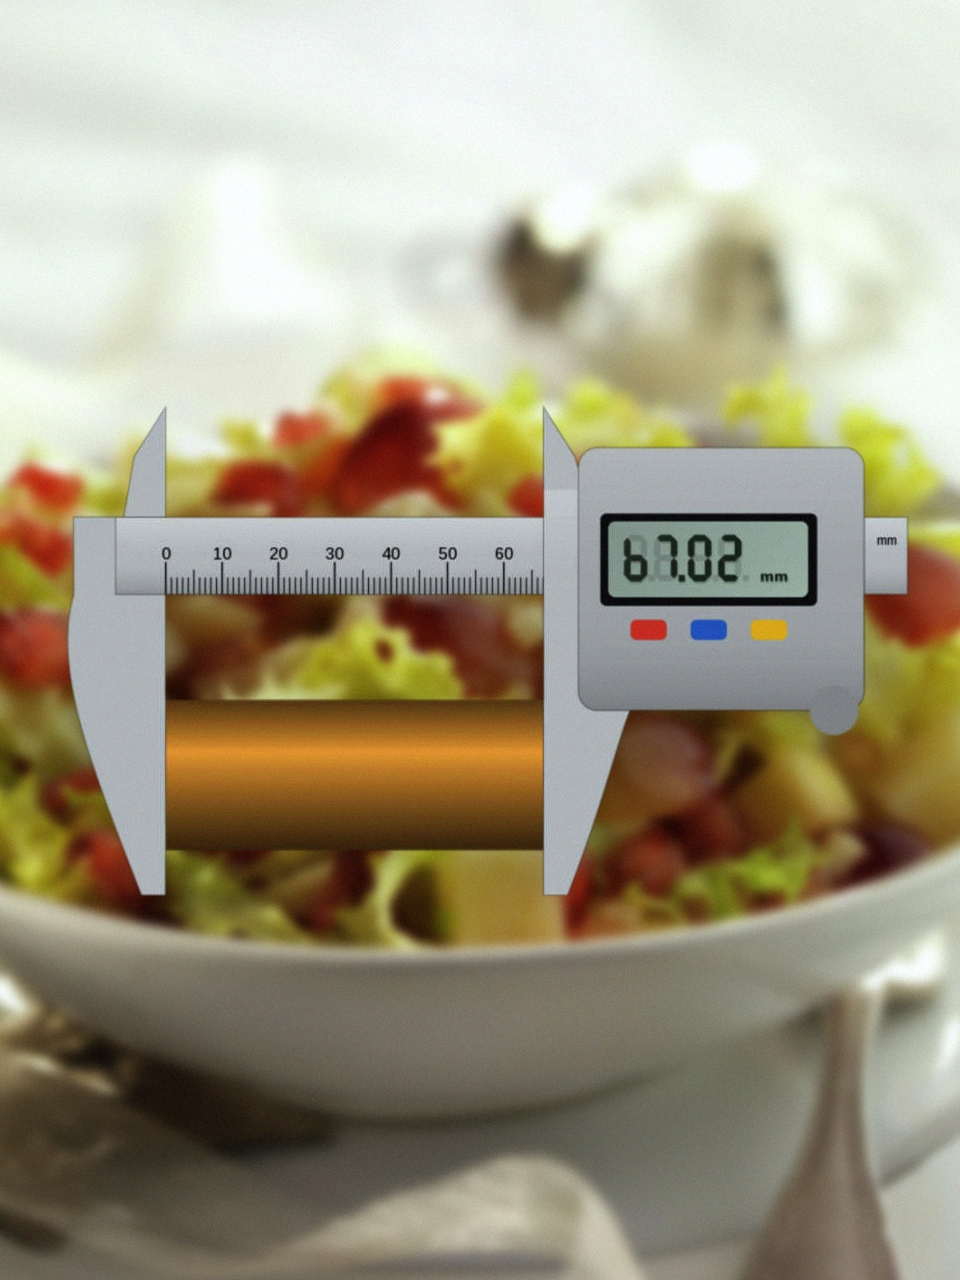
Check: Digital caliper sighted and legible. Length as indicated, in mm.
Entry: 67.02 mm
